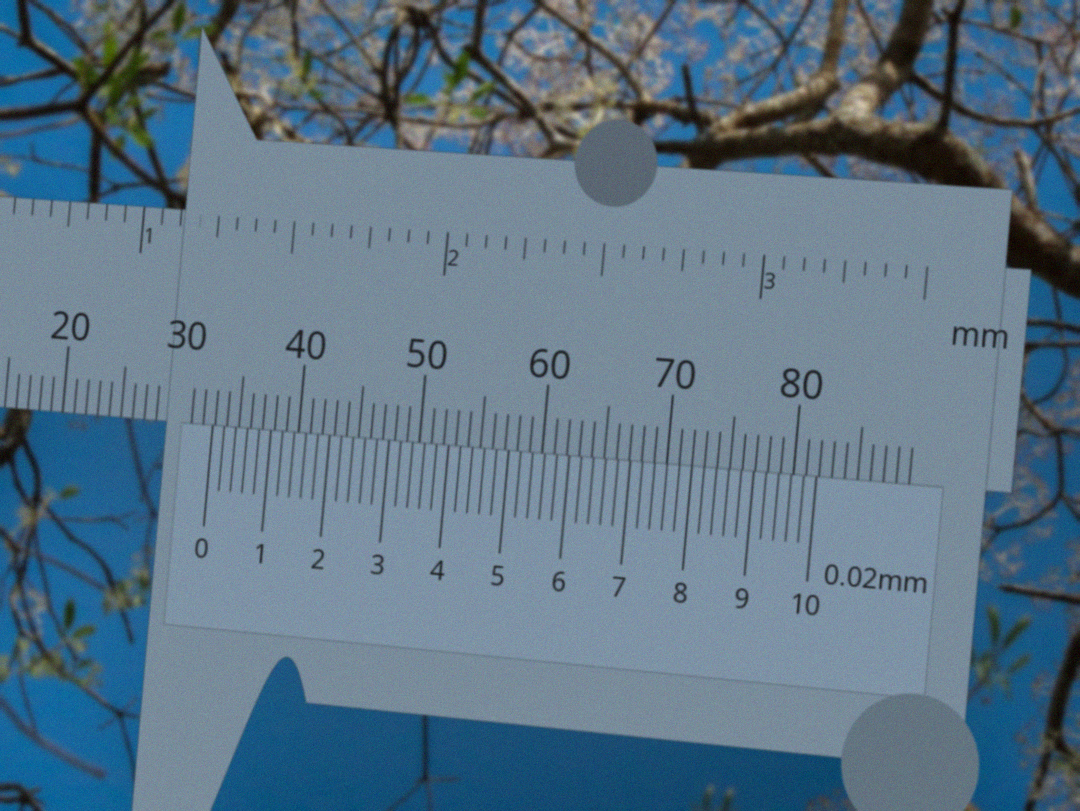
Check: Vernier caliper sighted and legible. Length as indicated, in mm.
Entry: 32.8 mm
